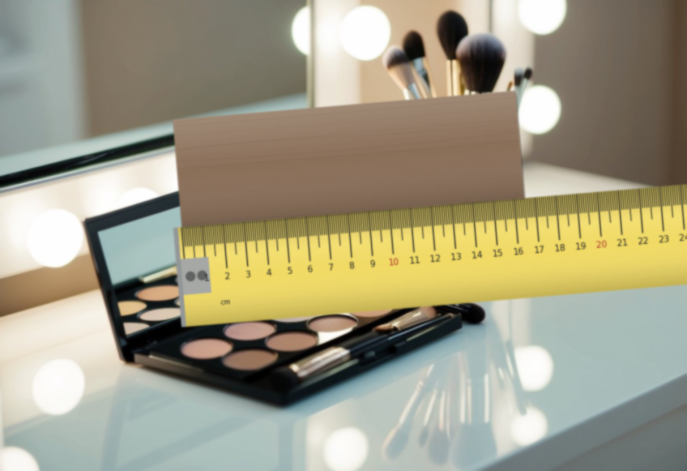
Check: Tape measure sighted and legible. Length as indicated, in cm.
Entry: 16.5 cm
